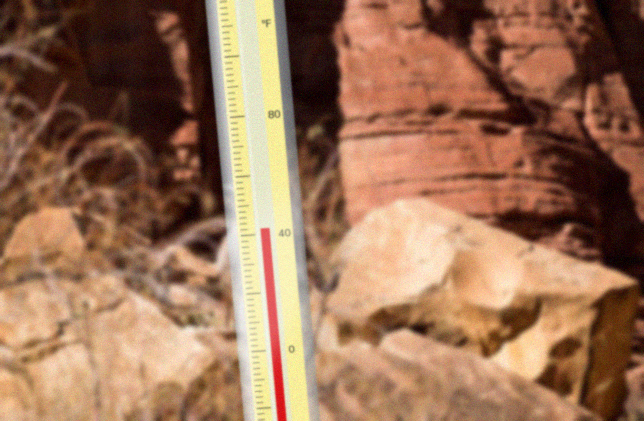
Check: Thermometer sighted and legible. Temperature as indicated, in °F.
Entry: 42 °F
